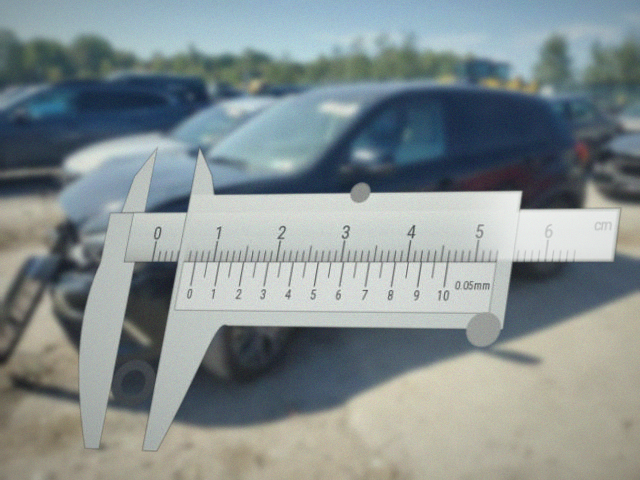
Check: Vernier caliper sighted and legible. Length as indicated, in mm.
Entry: 7.0 mm
